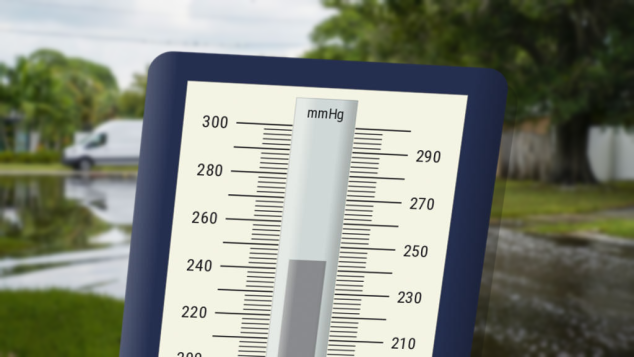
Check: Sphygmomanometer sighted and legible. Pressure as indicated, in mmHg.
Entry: 244 mmHg
